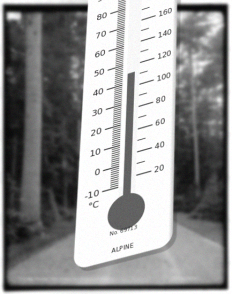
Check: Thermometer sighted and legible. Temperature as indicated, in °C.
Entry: 45 °C
